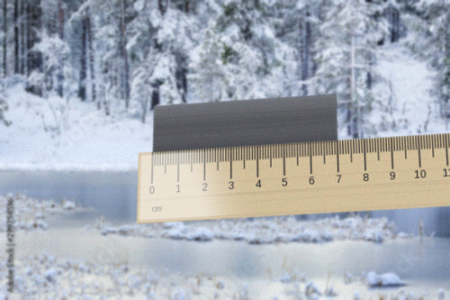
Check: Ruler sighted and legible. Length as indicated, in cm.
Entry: 7 cm
